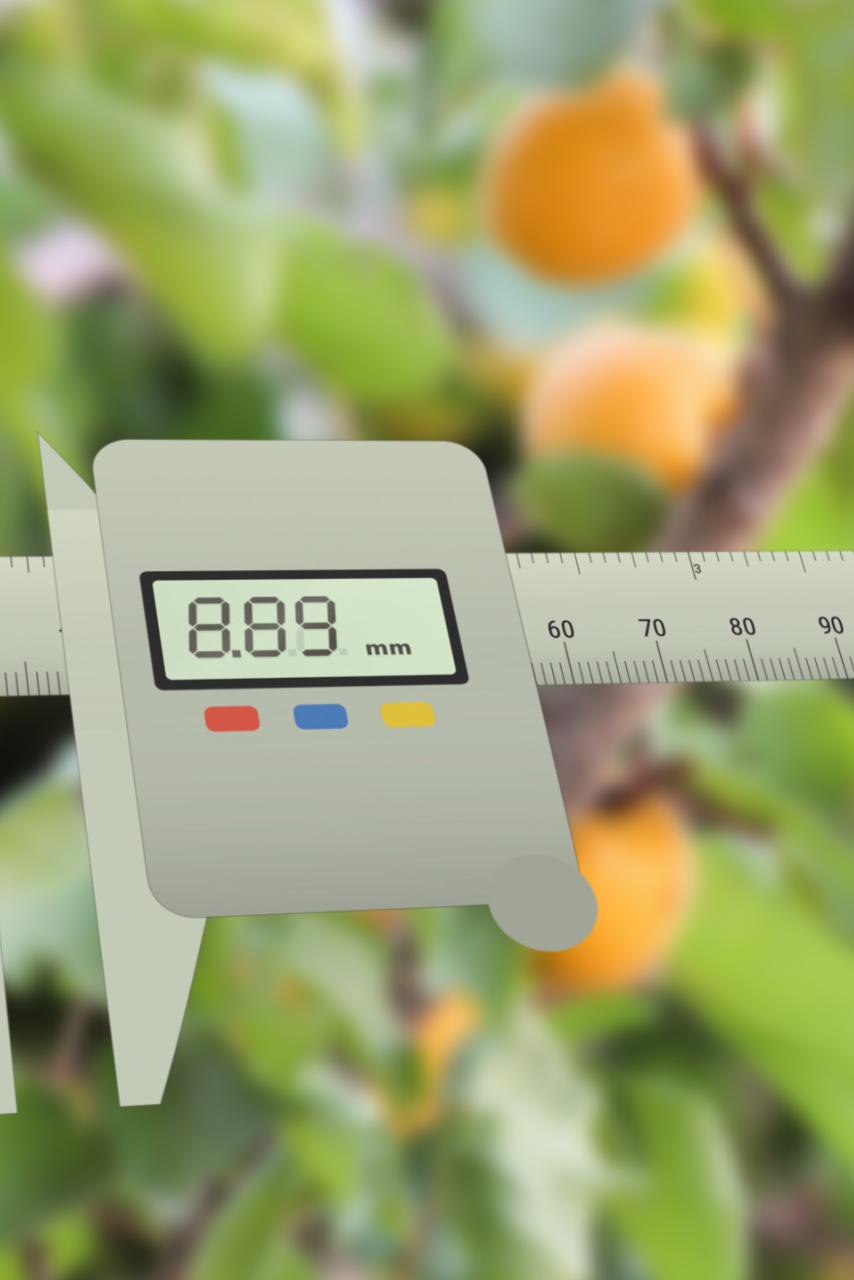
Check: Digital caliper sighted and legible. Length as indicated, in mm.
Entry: 8.89 mm
